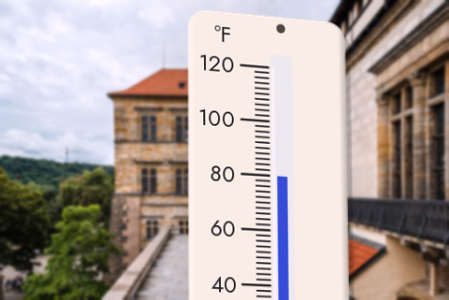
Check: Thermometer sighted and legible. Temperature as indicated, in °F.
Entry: 80 °F
